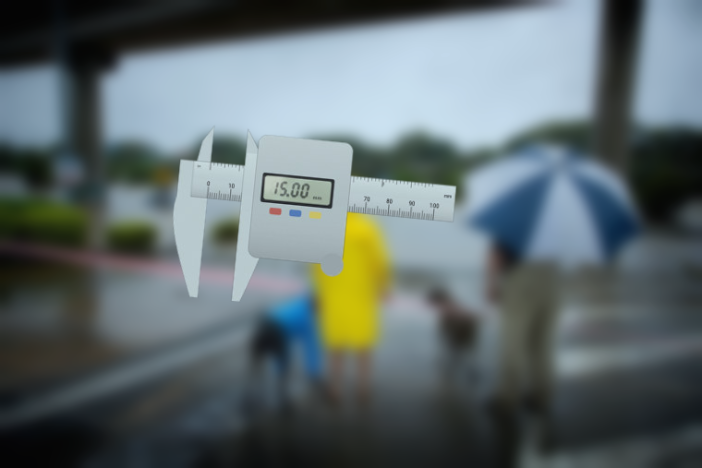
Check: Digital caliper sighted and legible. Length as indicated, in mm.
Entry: 15.00 mm
